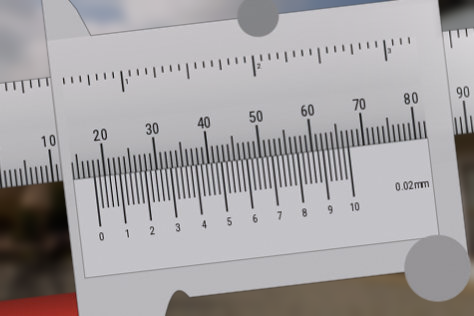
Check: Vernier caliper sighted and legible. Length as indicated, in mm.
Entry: 18.0 mm
